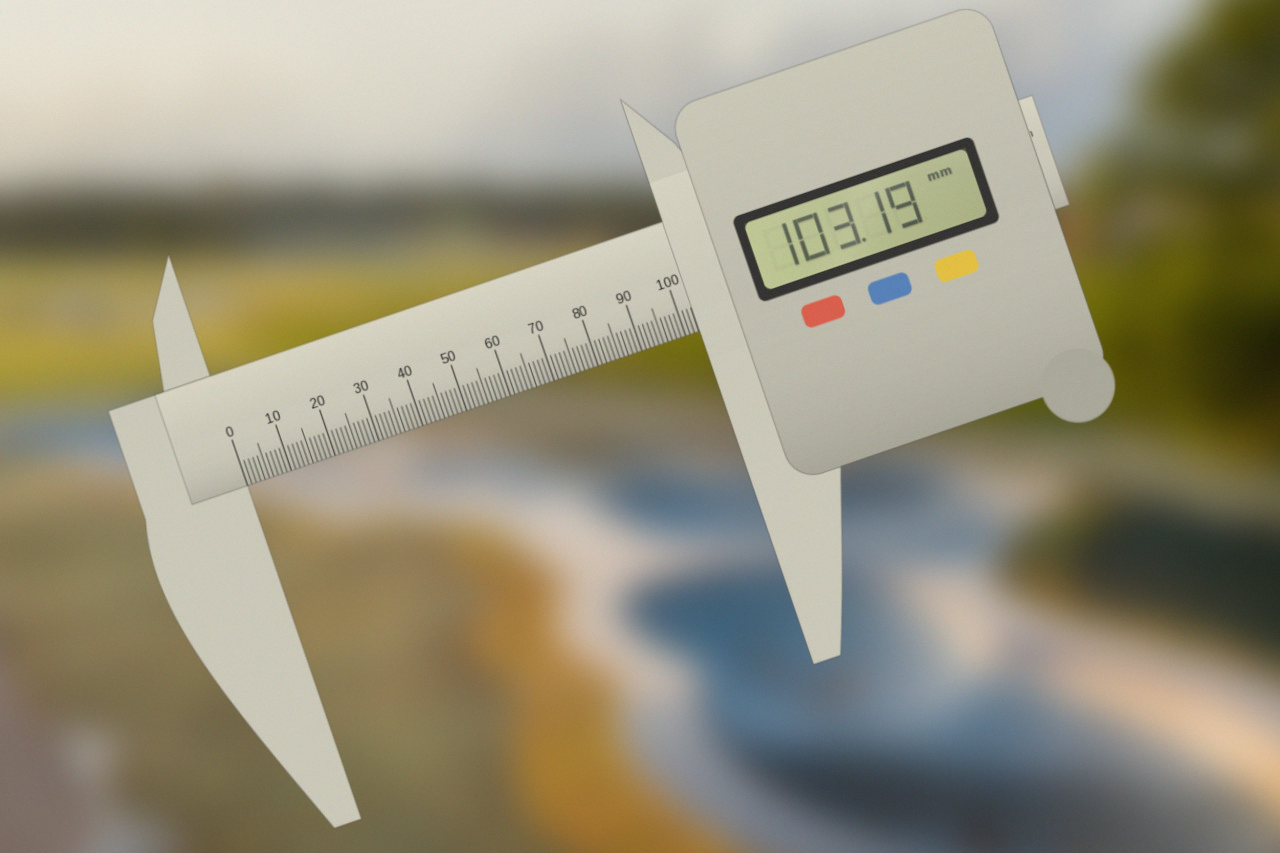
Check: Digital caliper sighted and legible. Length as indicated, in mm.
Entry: 103.19 mm
